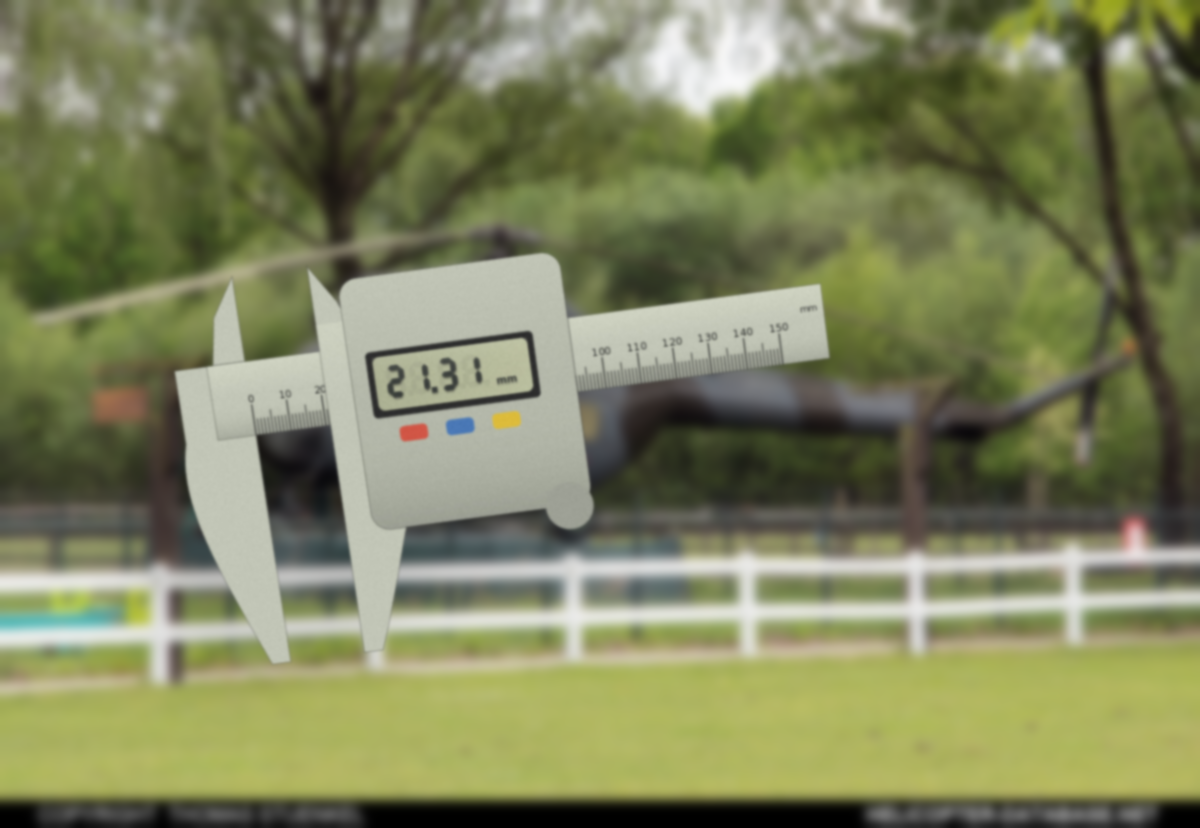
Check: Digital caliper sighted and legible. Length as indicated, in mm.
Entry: 21.31 mm
